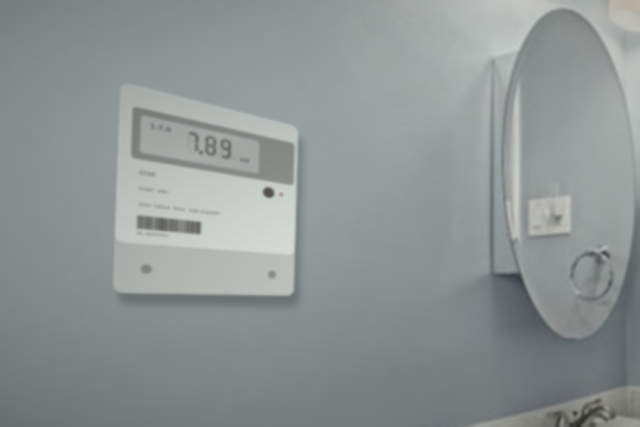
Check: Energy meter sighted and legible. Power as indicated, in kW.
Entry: 7.89 kW
